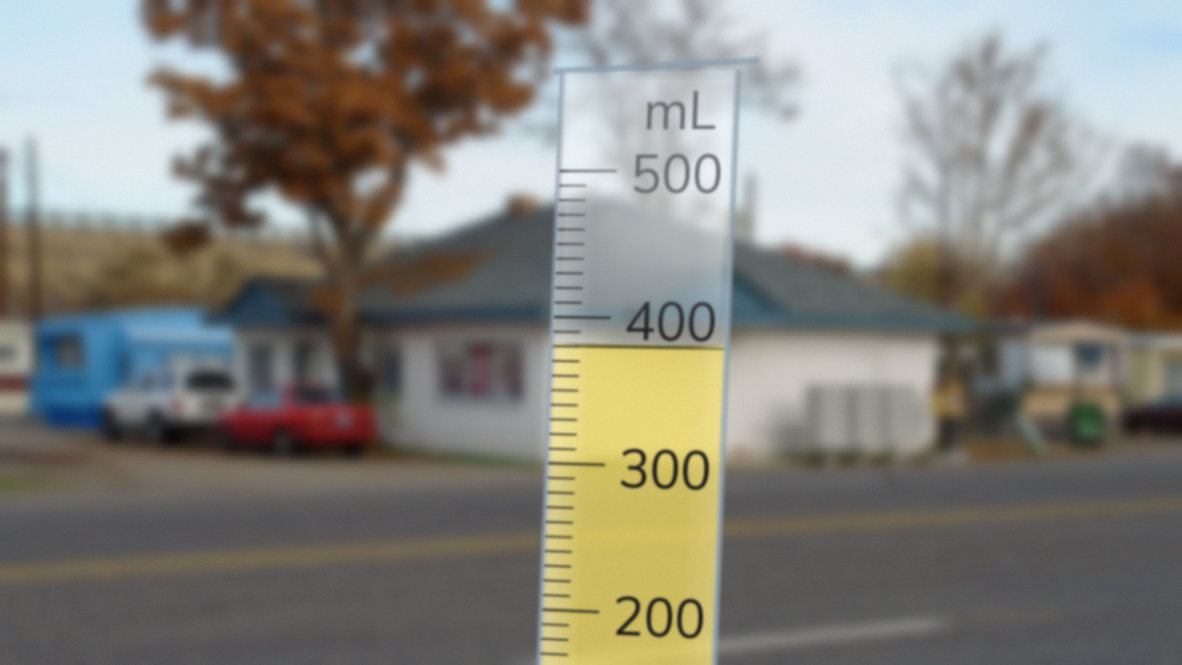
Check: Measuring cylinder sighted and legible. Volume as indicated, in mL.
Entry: 380 mL
